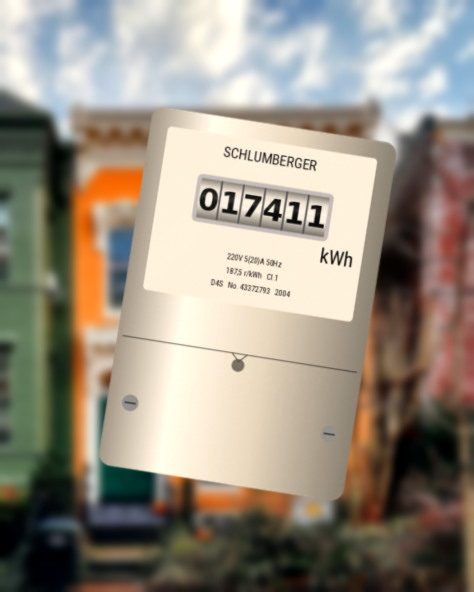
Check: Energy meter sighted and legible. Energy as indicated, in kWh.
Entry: 17411 kWh
